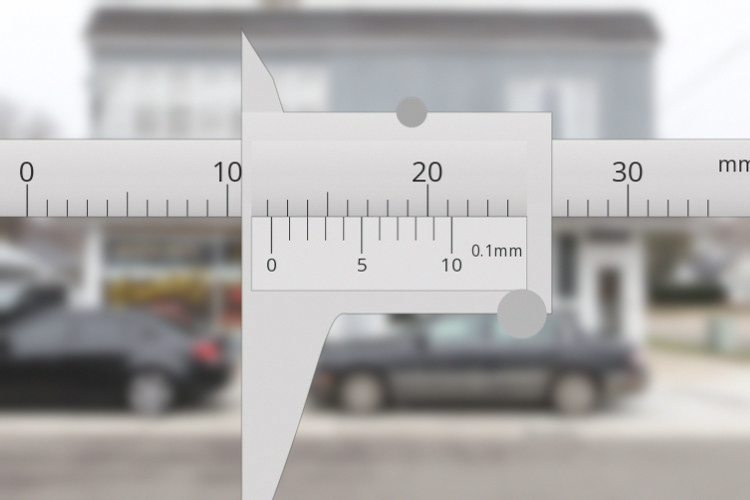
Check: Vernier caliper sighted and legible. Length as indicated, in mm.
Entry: 12.2 mm
